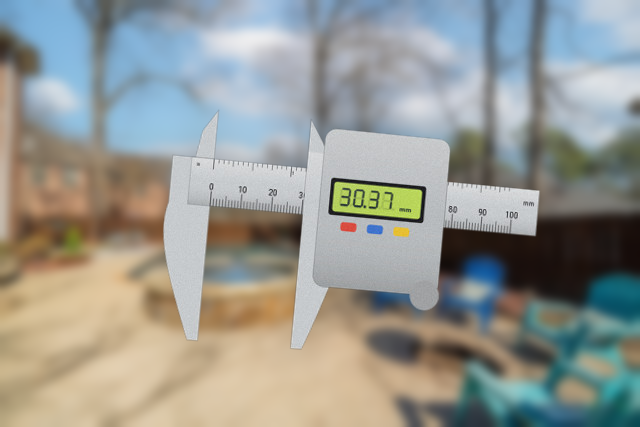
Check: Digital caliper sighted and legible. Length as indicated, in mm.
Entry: 30.37 mm
